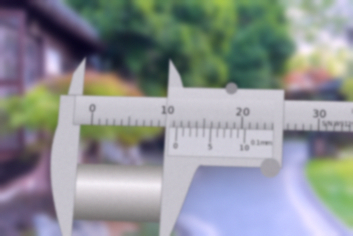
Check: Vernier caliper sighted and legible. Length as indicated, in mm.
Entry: 11.4 mm
